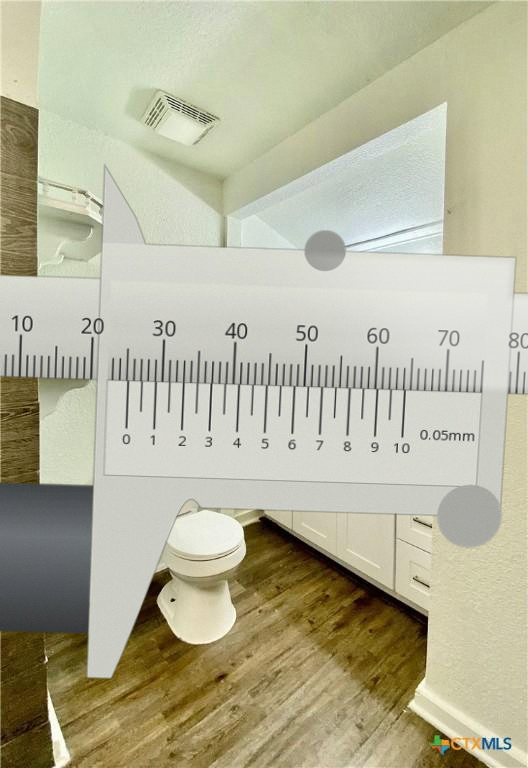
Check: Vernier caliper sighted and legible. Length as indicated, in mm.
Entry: 25.2 mm
